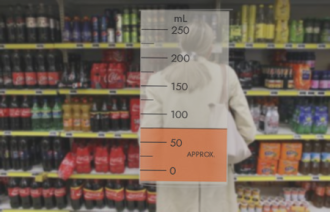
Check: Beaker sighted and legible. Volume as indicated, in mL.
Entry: 75 mL
